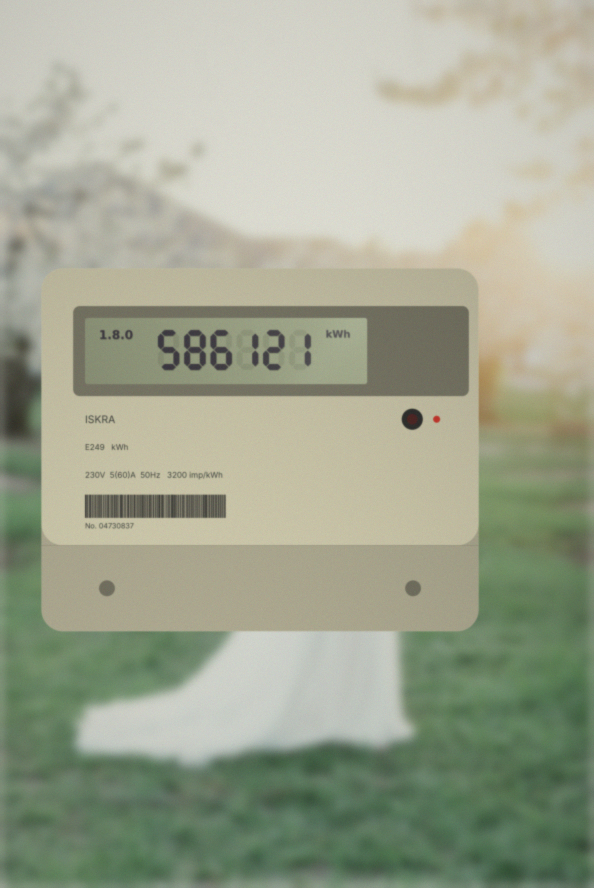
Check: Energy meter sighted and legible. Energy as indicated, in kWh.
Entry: 586121 kWh
